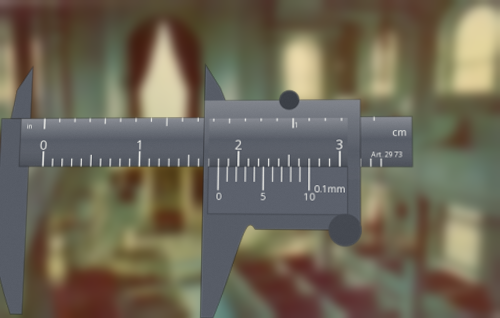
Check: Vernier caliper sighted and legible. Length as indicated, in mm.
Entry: 18.0 mm
